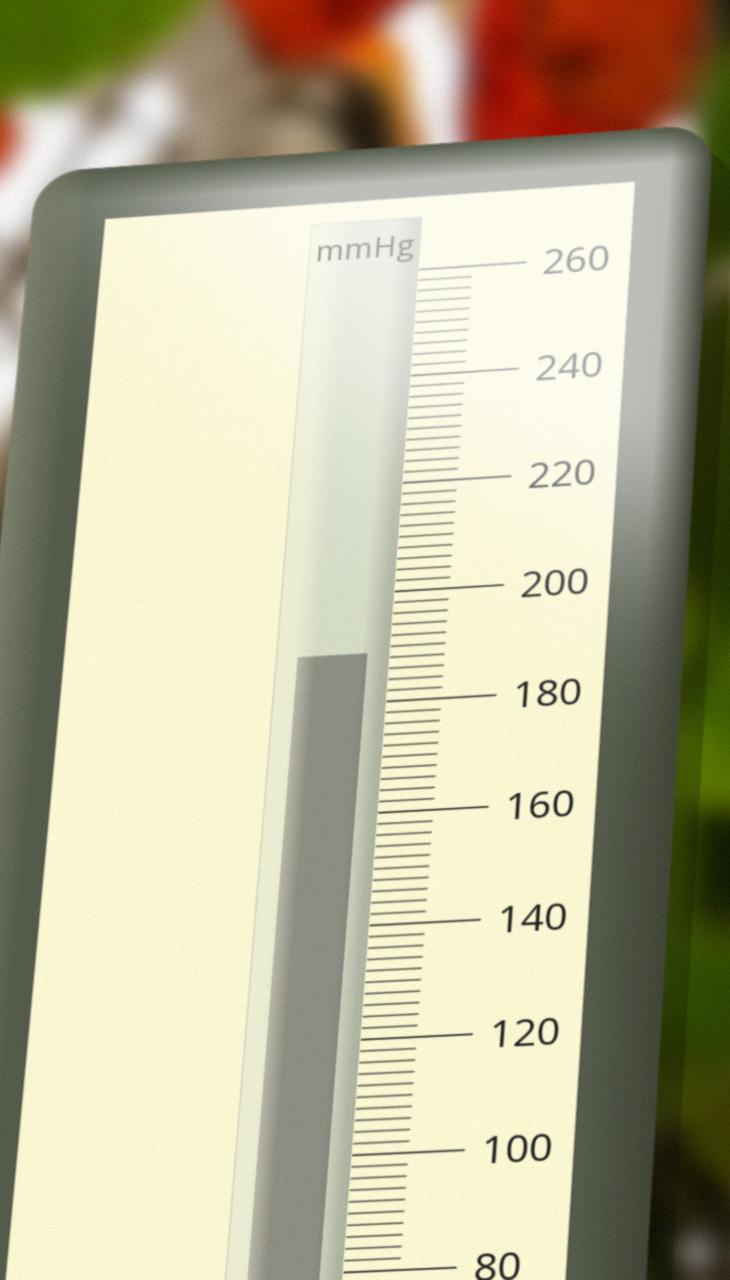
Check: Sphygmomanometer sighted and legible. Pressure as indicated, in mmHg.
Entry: 189 mmHg
